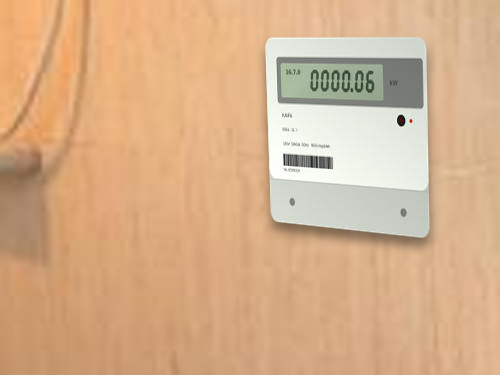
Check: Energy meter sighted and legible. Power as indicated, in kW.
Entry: 0.06 kW
